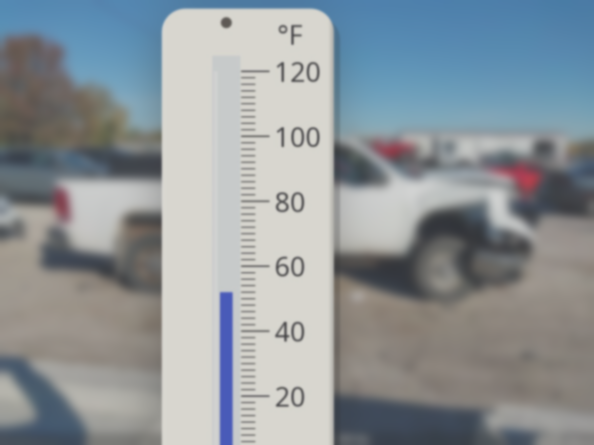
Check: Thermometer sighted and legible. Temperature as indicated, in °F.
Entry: 52 °F
